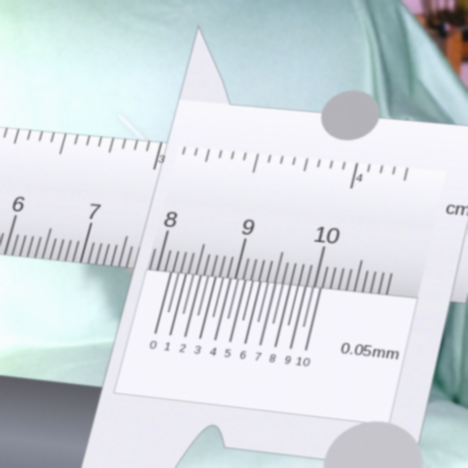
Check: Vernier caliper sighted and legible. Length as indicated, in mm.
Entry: 81.8 mm
